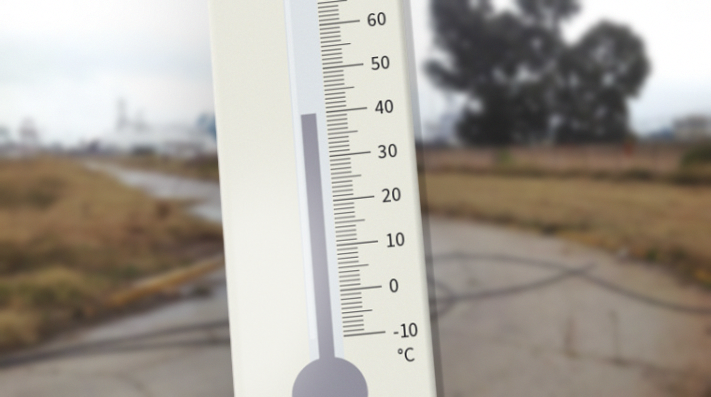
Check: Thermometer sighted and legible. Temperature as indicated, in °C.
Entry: 40 °C
